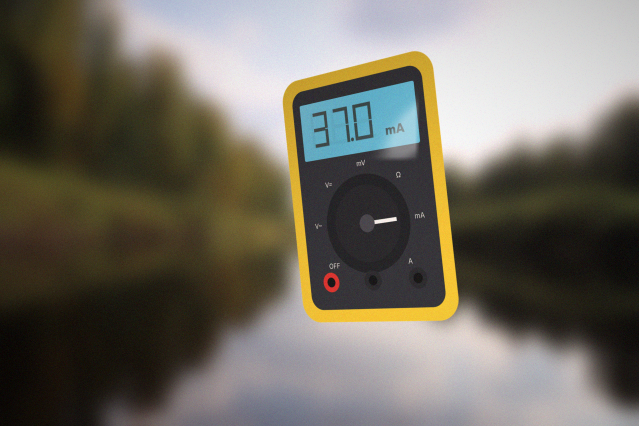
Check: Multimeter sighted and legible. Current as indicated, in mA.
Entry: 37.0 mA
